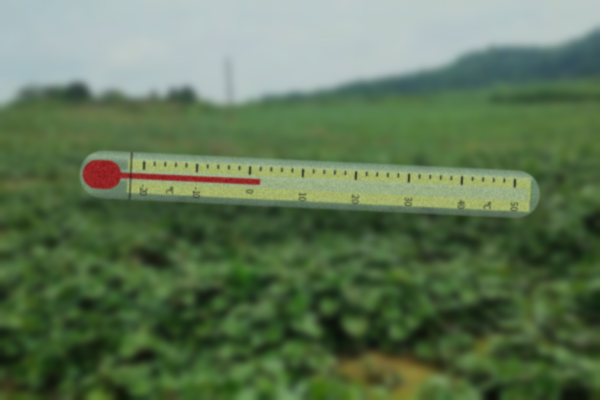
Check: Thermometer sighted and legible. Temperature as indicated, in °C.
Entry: 2 °C
